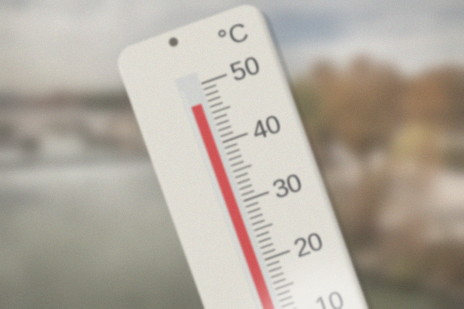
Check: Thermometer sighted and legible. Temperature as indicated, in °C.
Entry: 47 °C
